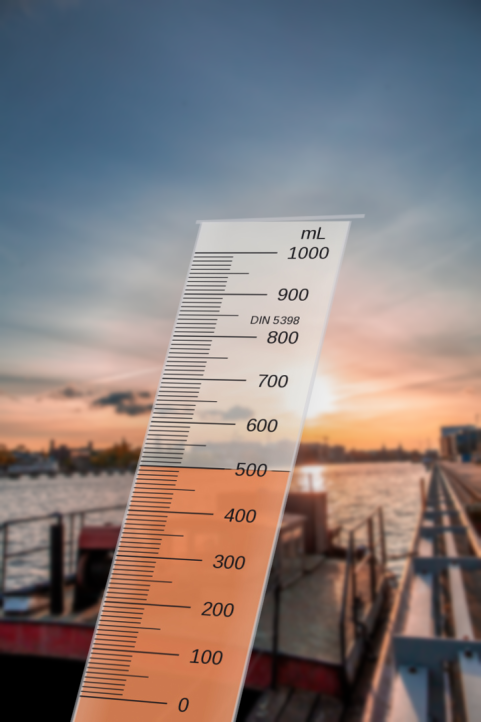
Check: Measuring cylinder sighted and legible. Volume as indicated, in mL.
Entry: 500 mL
